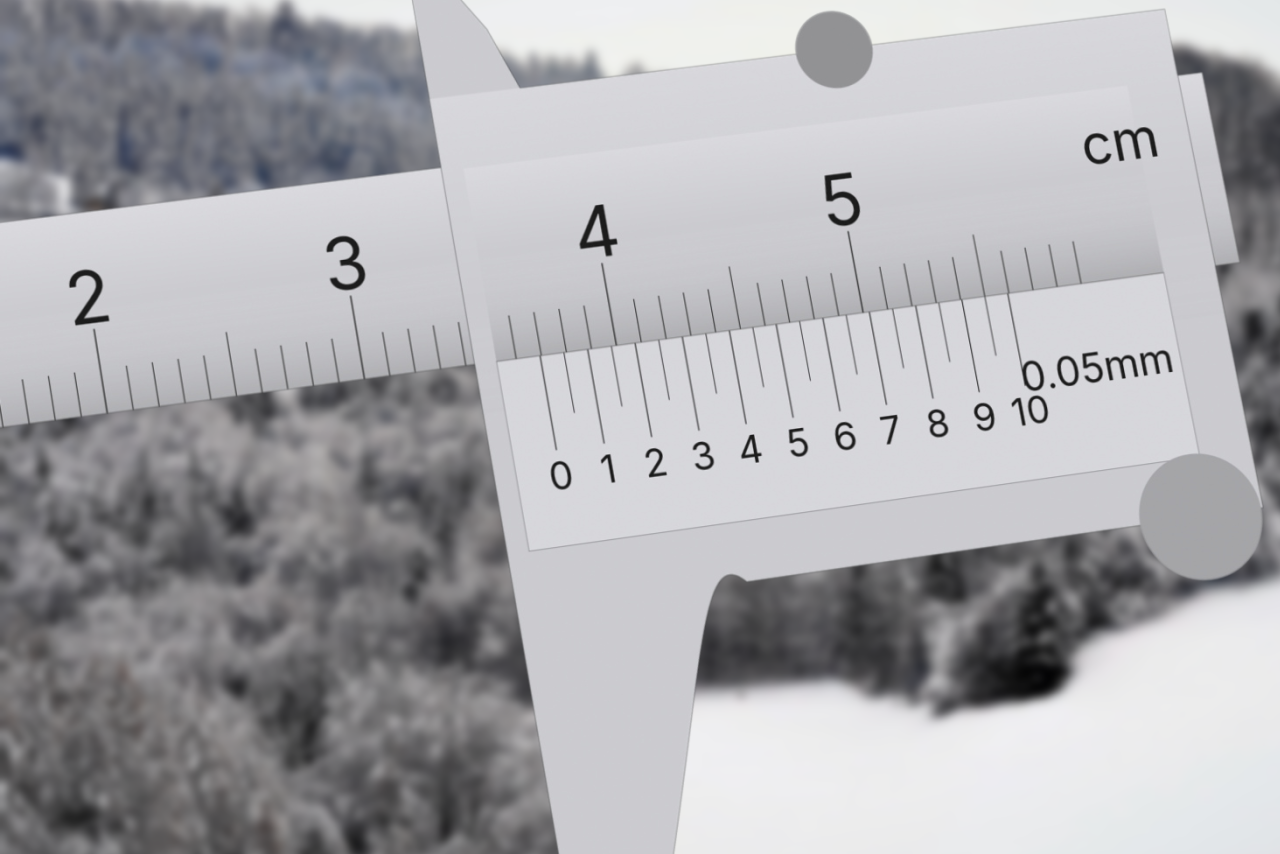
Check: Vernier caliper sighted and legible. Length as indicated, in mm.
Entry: 36.95 mm
